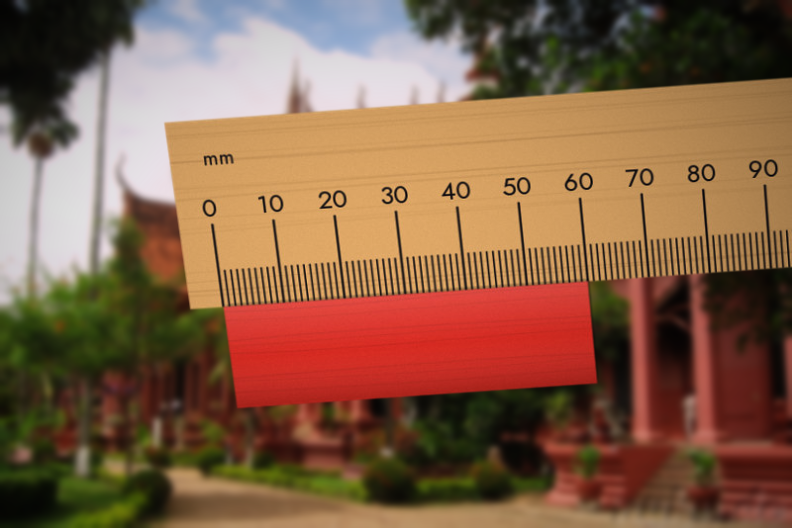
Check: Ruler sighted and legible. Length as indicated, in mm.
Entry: 60 mm
